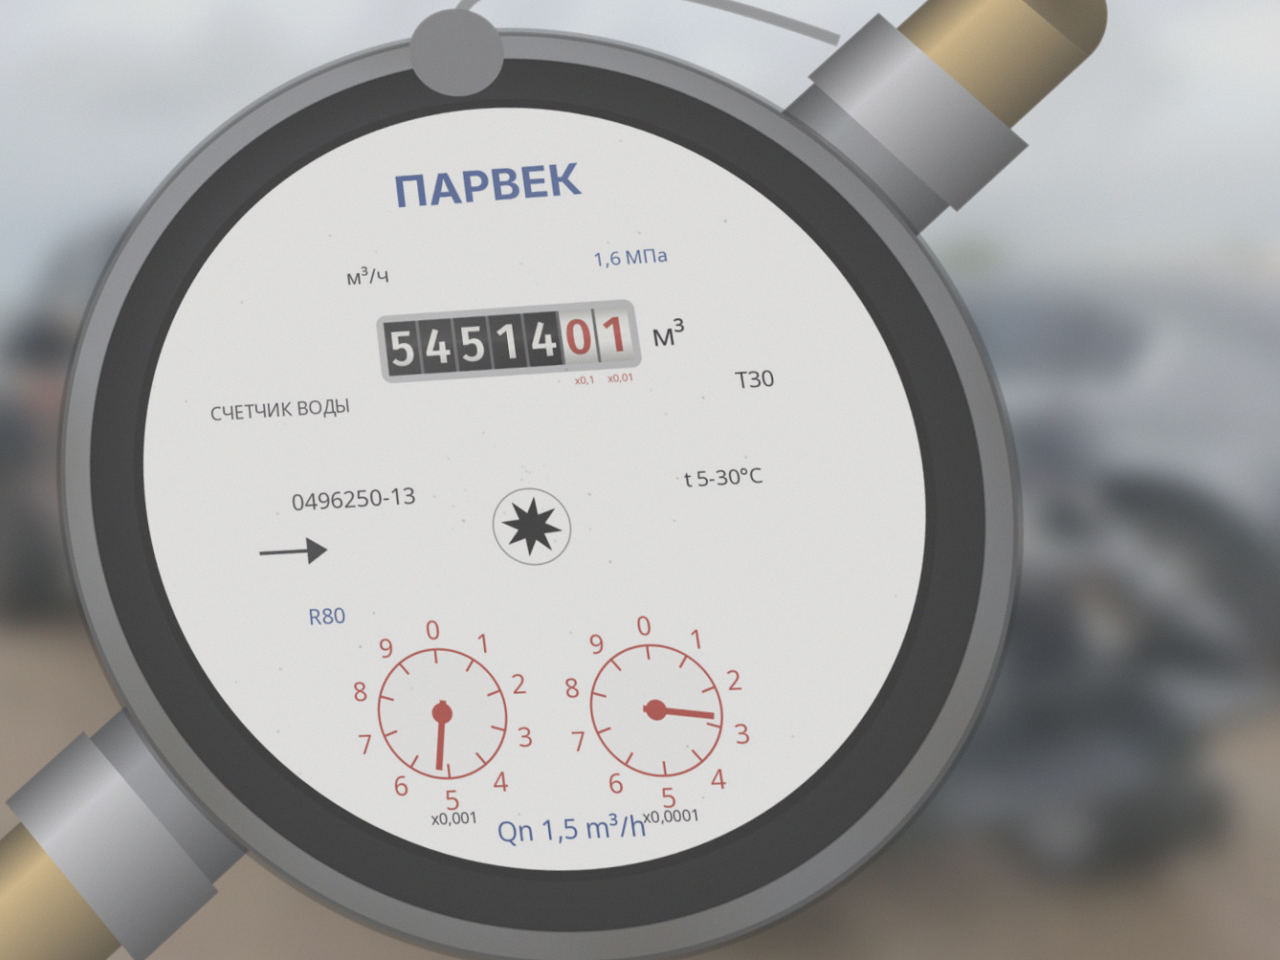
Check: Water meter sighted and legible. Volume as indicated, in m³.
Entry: 54514.0152 m³
